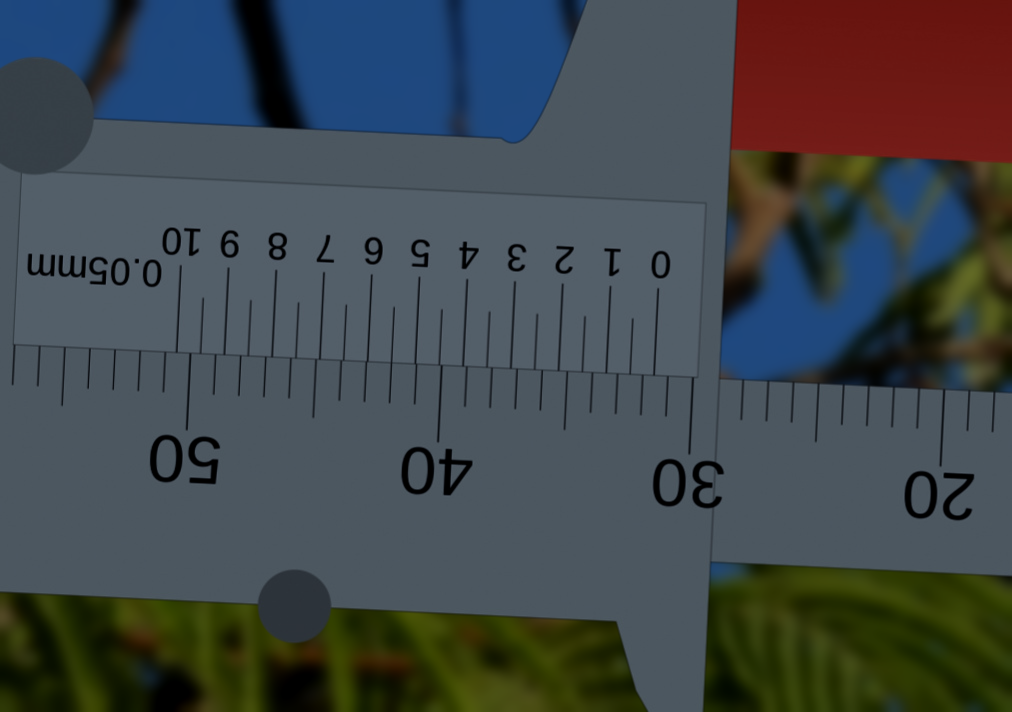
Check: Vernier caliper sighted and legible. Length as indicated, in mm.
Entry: 31.55 mm
